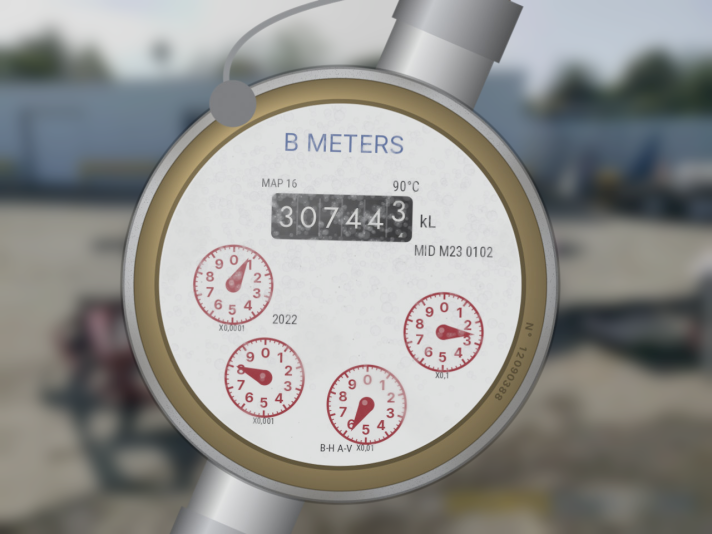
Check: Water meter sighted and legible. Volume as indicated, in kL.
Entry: 307443.2580 kL
